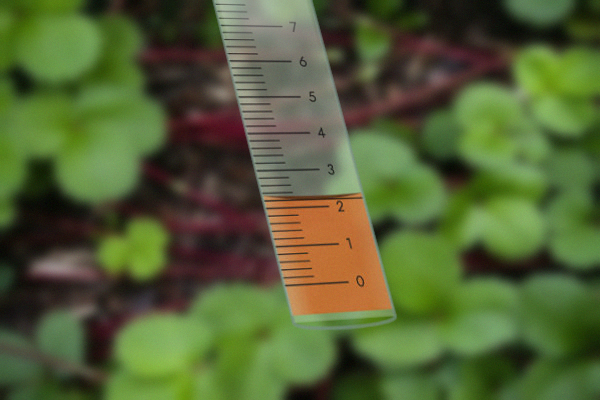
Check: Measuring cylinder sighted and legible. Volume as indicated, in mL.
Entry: 2.2 mL
